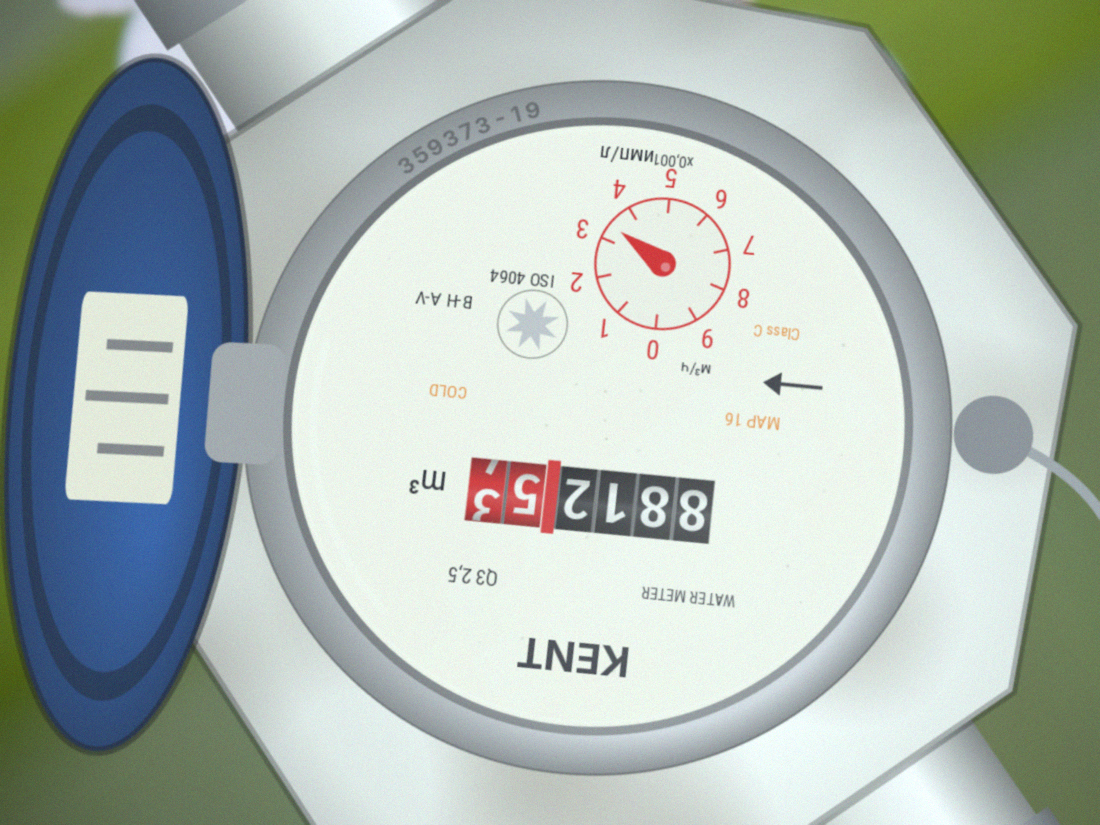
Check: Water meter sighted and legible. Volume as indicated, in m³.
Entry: 8812.533 m³
